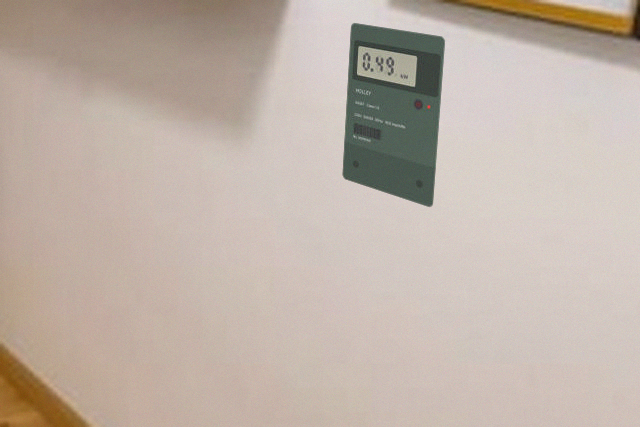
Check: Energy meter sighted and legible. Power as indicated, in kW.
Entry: 0.49 kW
